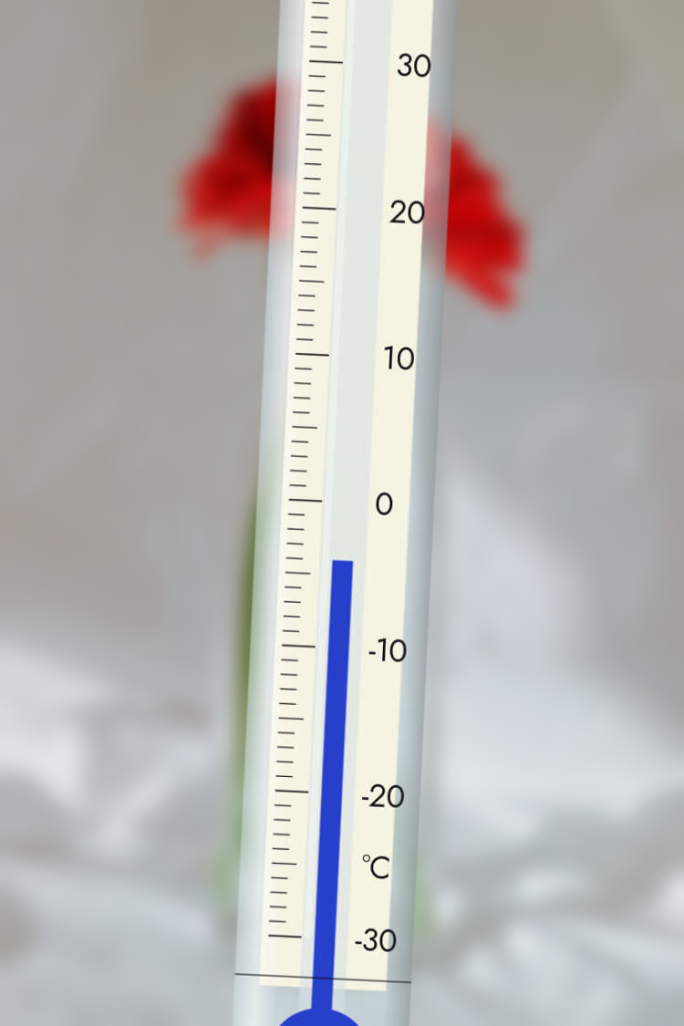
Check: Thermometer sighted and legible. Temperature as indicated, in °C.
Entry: -4 °C
